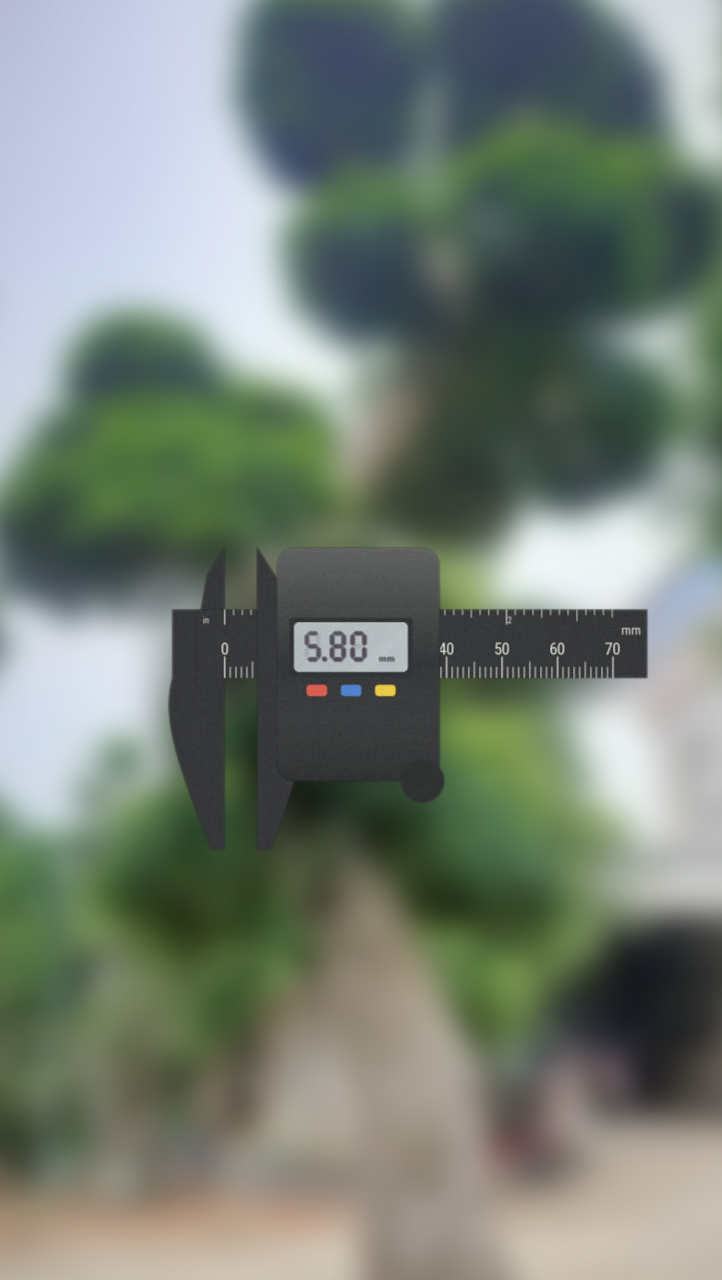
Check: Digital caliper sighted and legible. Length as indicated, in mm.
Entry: 5.80 mm
